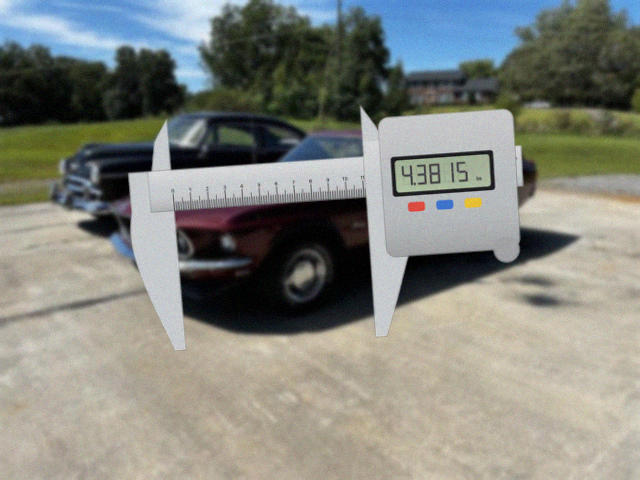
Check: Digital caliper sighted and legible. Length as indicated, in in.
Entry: 4.3815 in
